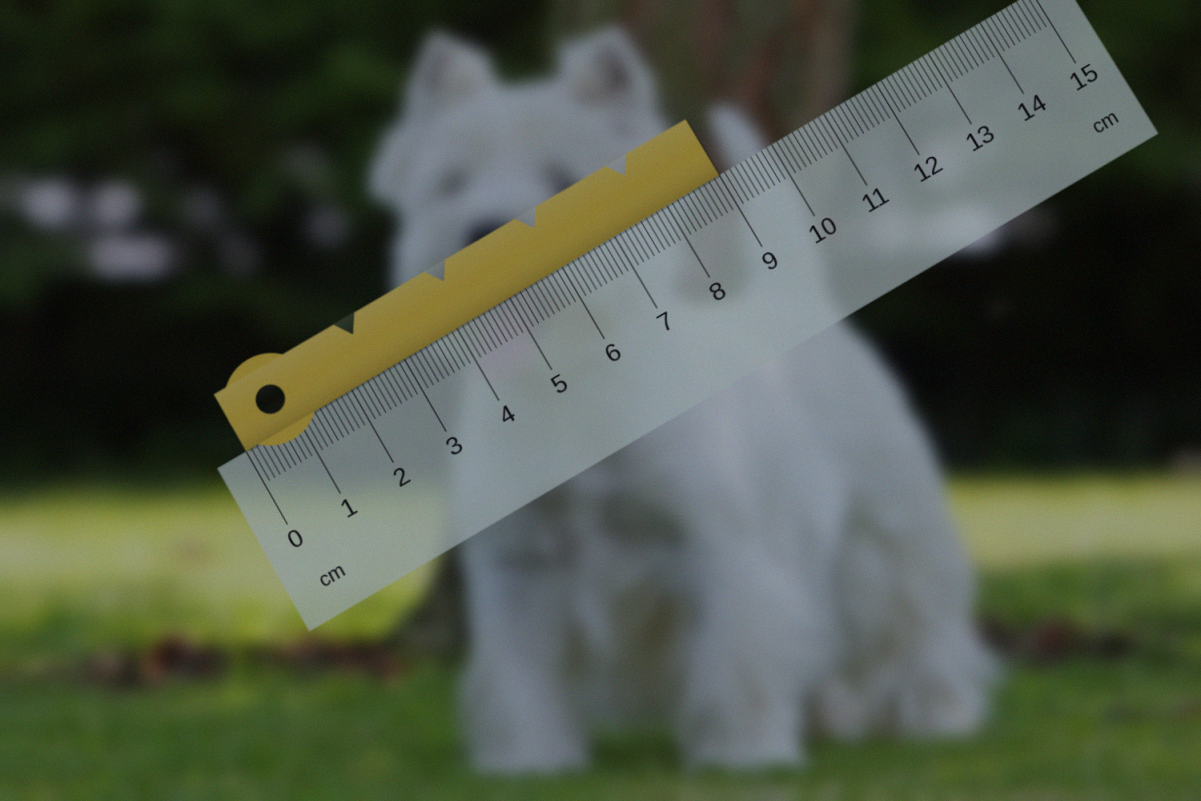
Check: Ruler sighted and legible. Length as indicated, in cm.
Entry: 9 cm
